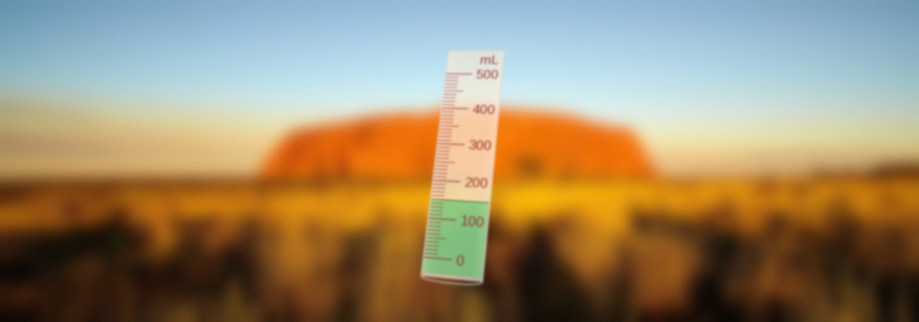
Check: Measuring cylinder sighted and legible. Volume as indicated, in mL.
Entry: 150 mL
